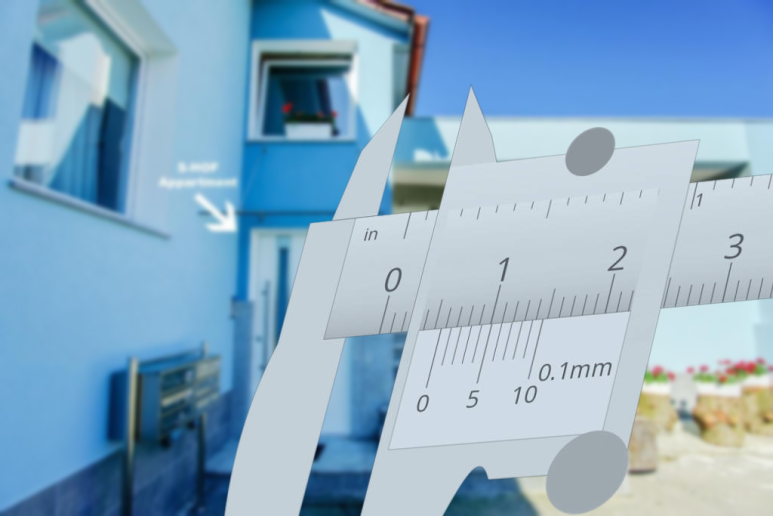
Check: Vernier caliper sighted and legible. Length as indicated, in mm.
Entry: 5.6 mm
